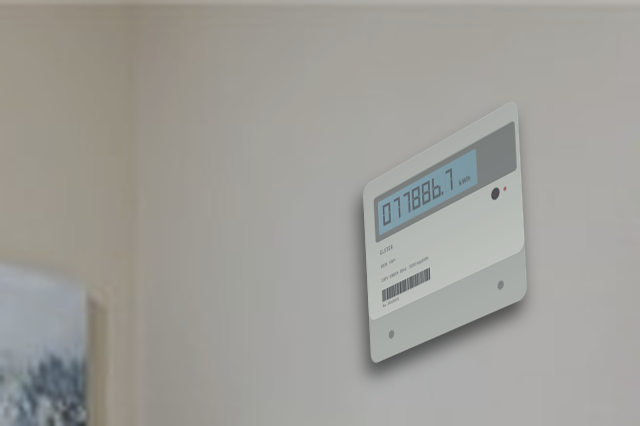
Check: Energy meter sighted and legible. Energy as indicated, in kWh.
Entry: 77886.7 kWh
